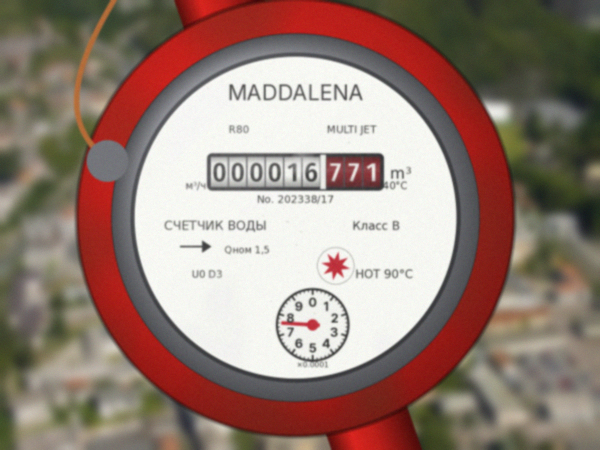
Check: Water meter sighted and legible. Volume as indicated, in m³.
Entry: 16.7717 m³
